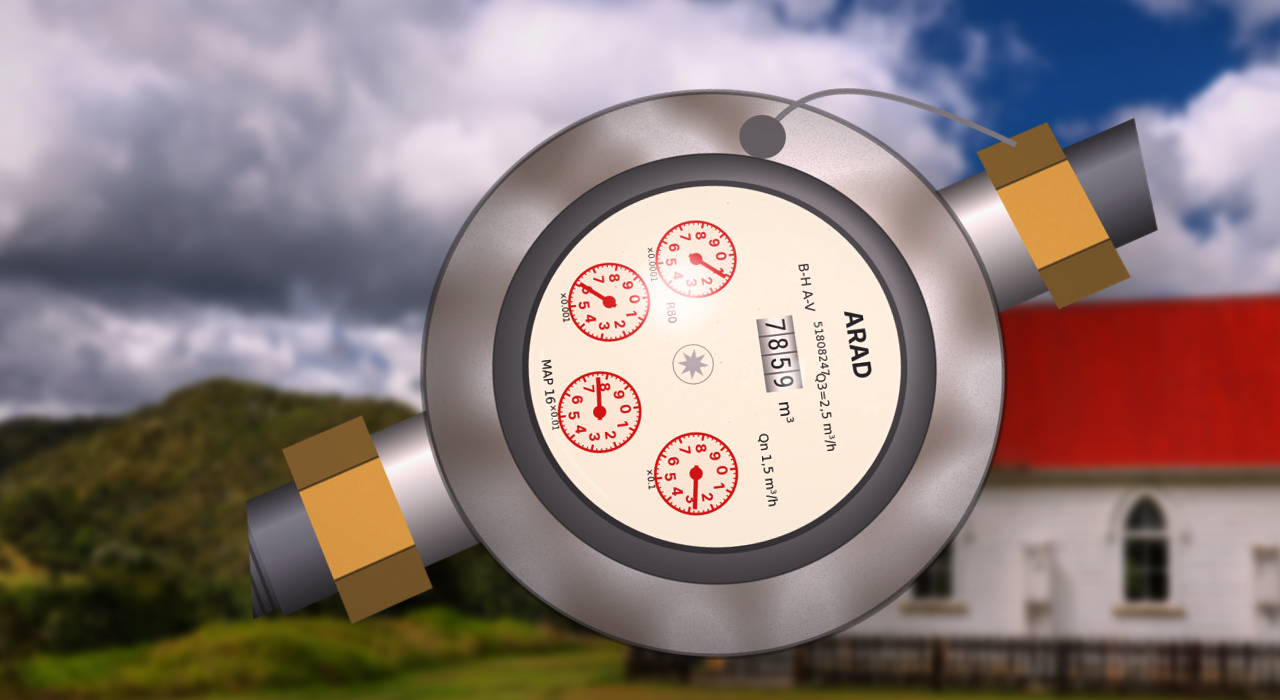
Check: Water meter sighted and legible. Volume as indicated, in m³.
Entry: 7859.2761 m³
